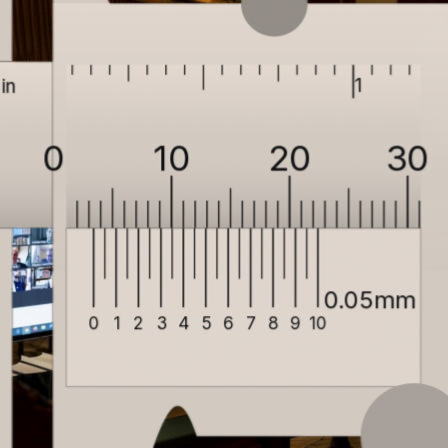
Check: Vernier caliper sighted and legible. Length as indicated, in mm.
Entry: 3.4 mm
